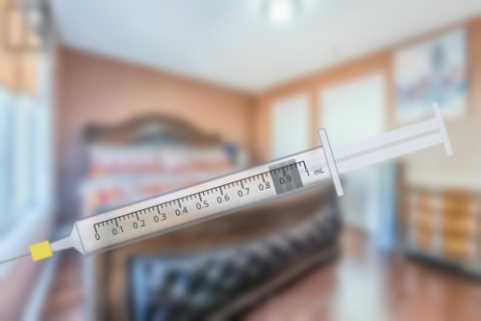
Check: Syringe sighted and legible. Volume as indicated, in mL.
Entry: 0.84 mL
